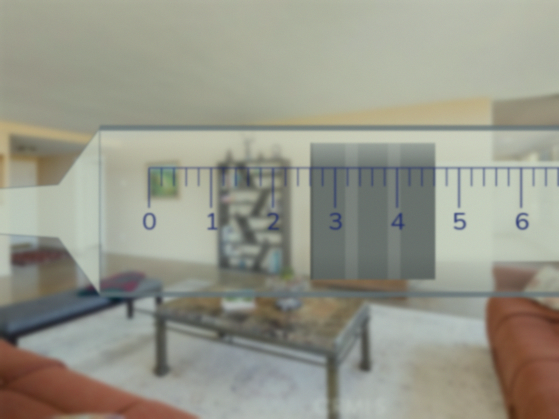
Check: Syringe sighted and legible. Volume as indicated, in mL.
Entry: 2.6 mL
